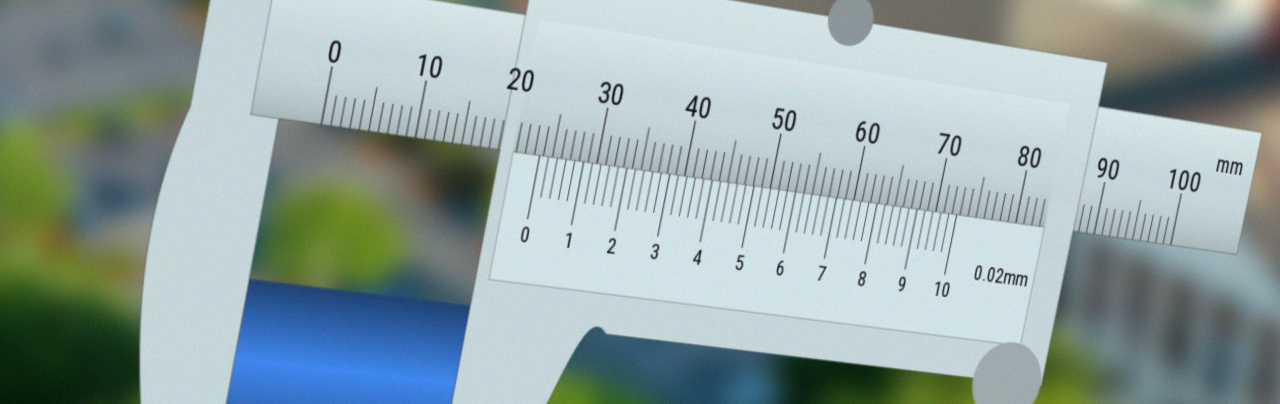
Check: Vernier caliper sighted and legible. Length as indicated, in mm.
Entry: 23.6 mm
